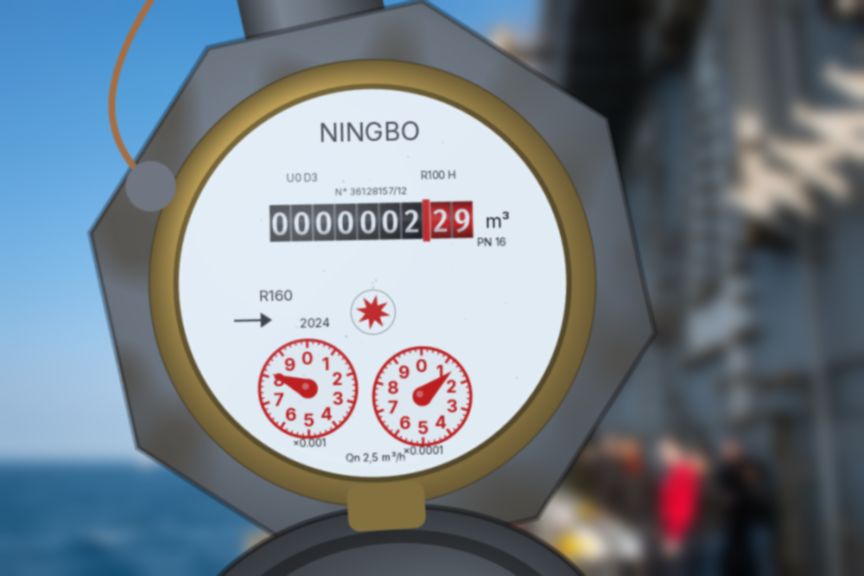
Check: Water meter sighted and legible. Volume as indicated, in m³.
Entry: 2.2981 m³
